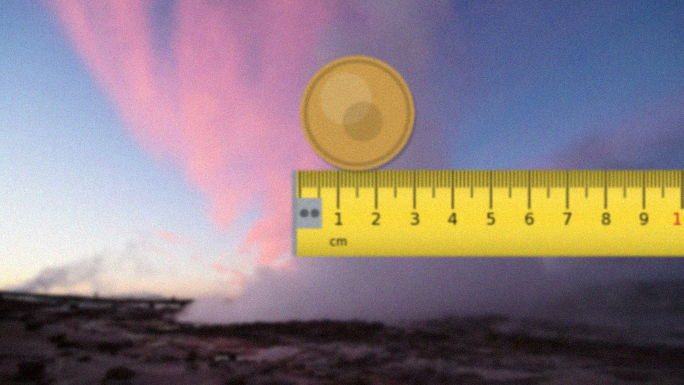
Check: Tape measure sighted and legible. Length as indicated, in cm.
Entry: 3 cm
